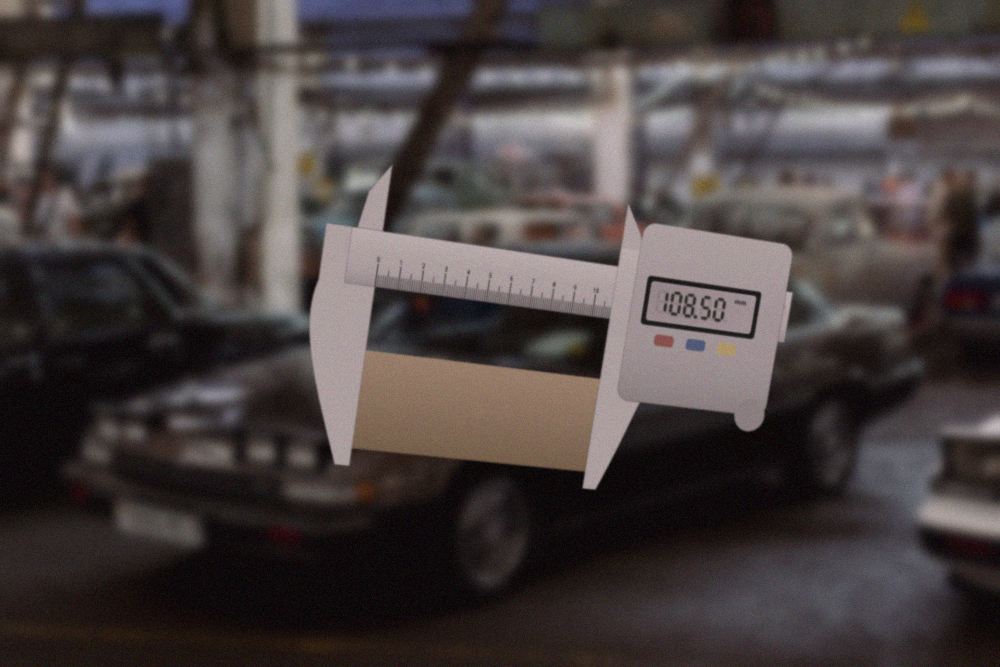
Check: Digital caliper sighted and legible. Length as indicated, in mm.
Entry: 108.50 mm
